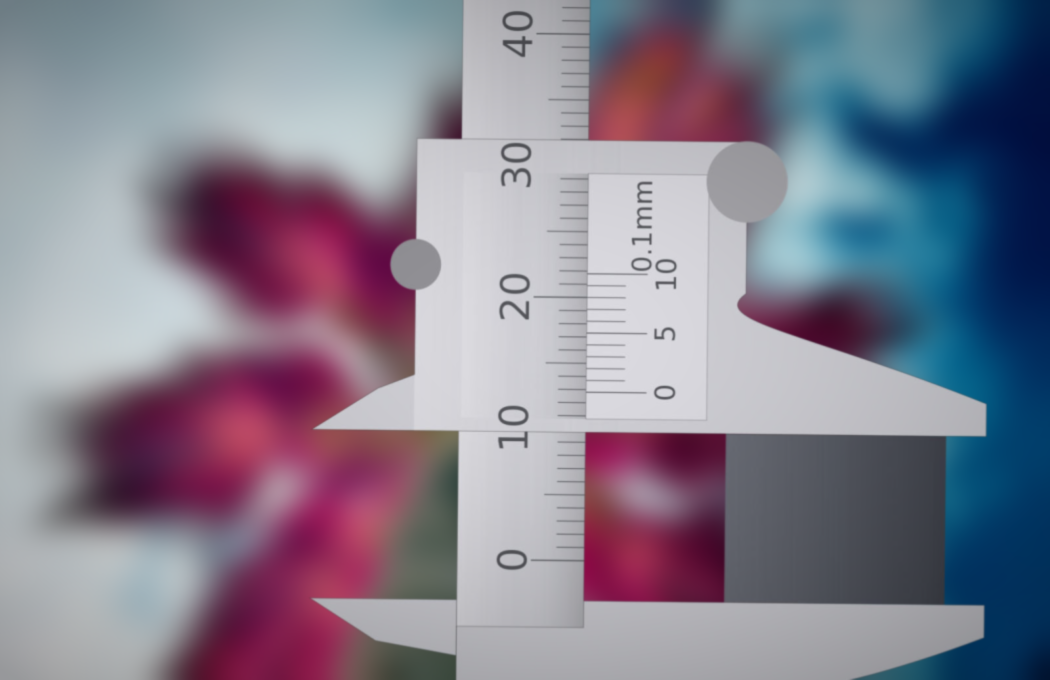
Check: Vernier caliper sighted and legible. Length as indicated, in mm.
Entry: 12.8 mm
